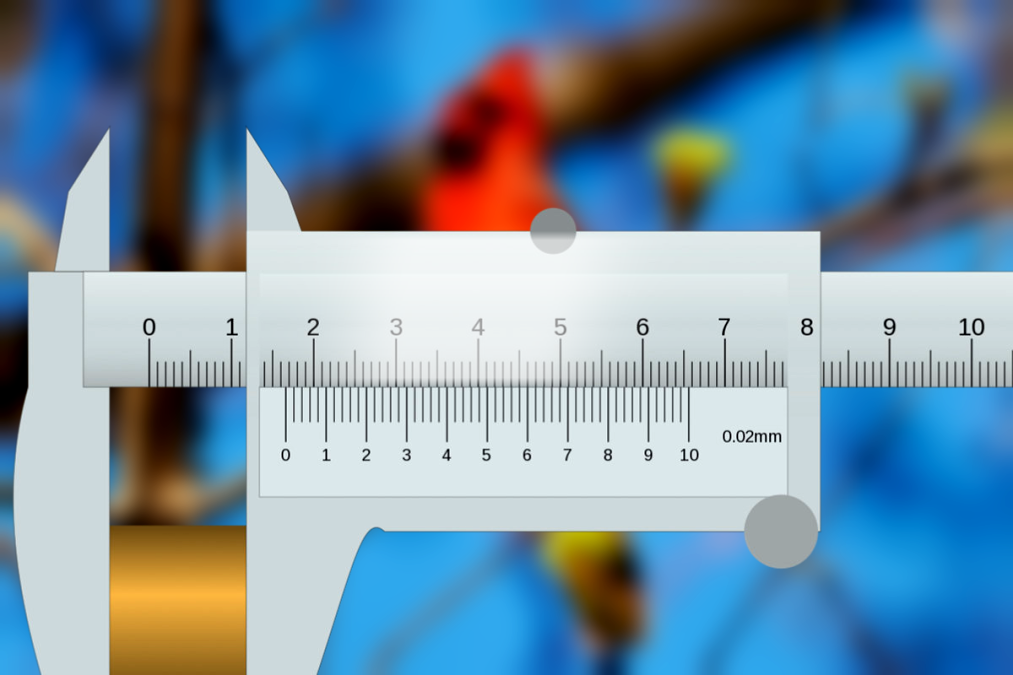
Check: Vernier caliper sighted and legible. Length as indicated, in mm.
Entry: 16.6 mm
